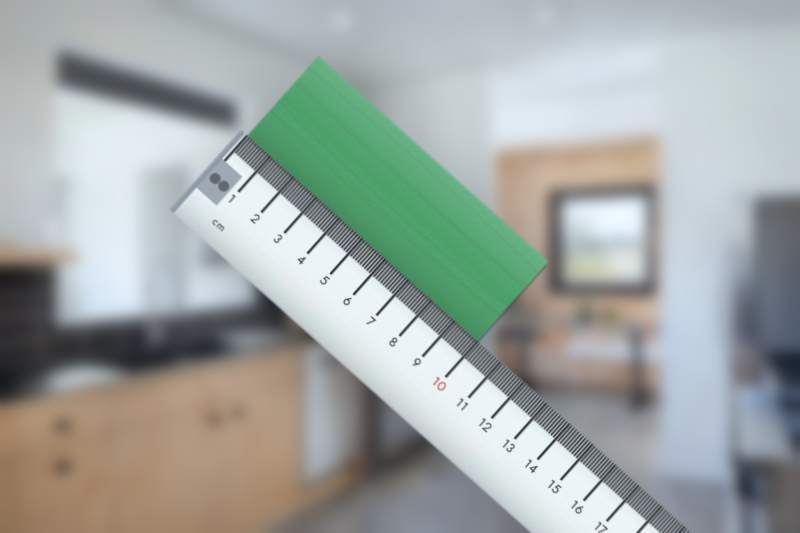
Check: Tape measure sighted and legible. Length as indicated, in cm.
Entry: 10 cm
